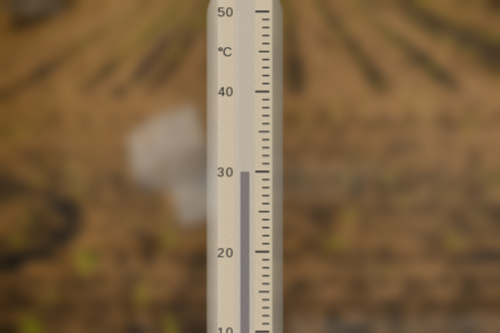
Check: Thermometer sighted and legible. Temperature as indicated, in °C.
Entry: 30 °C
